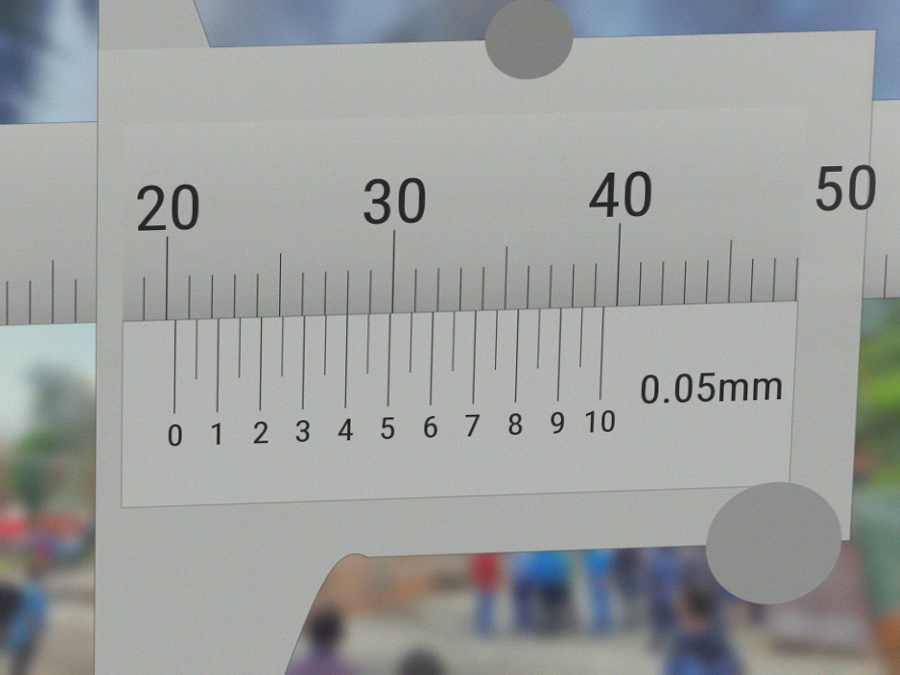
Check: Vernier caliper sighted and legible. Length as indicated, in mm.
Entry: 20.4 mm
